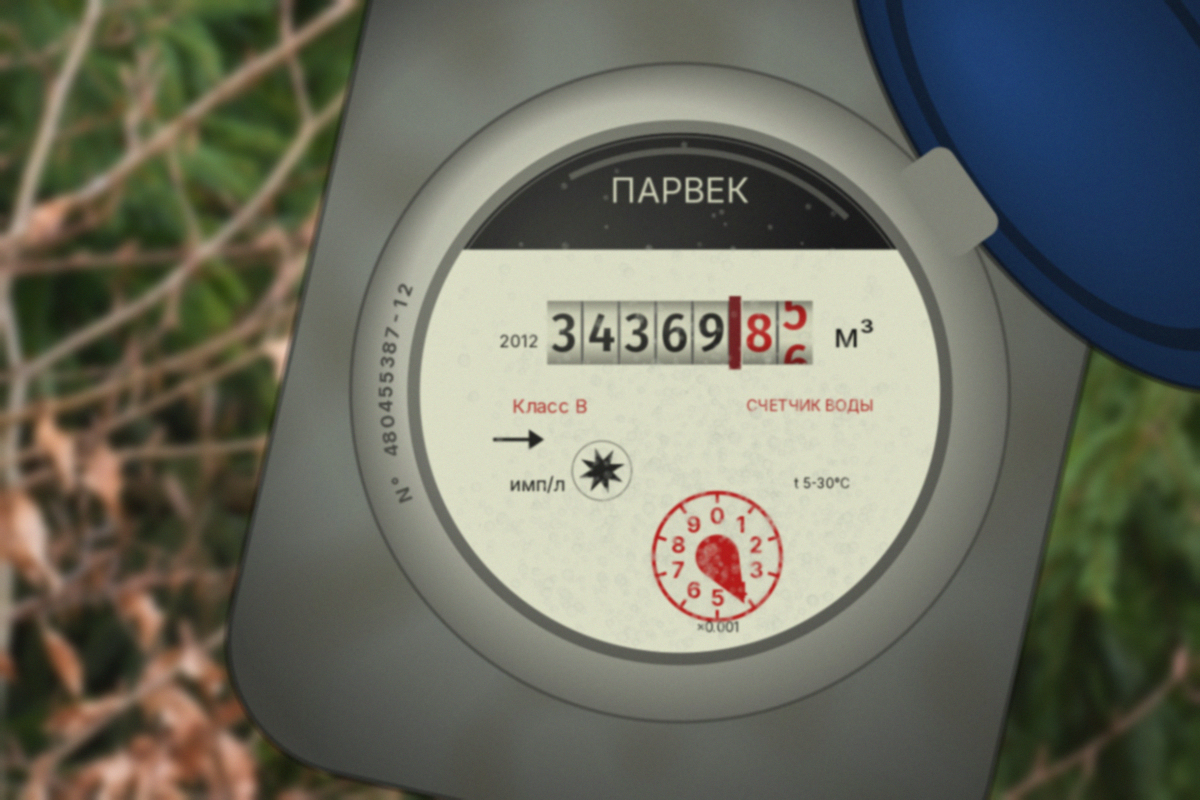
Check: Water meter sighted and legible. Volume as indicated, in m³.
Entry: 34369.854 m³
